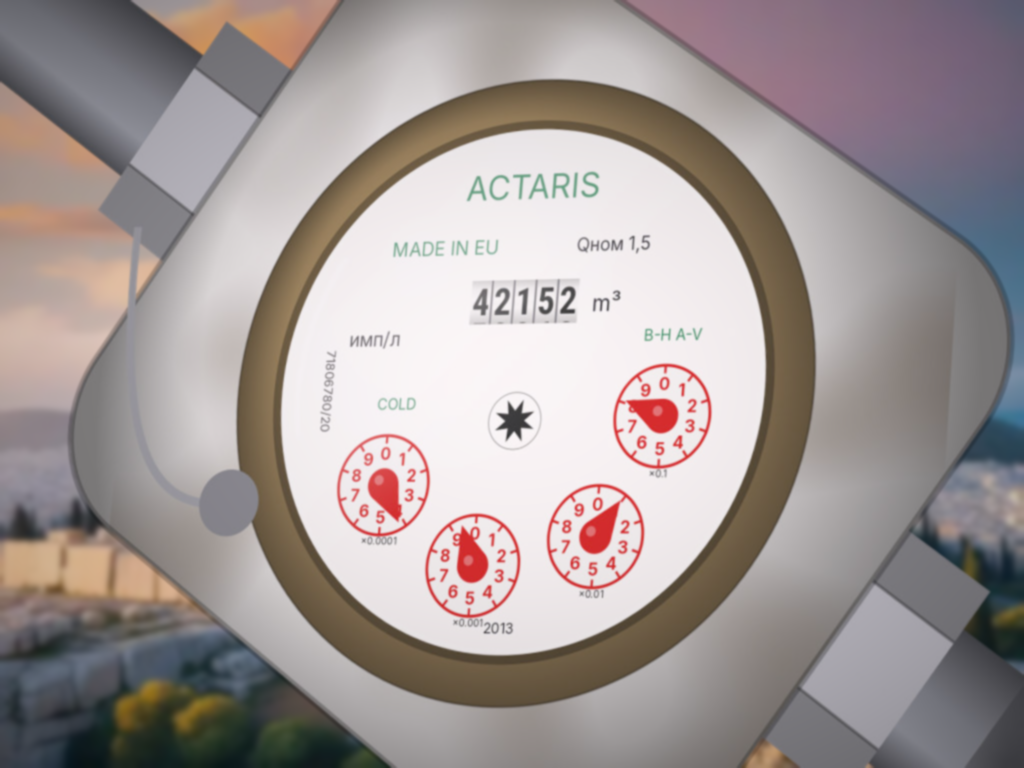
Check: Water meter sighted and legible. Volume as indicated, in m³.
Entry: 42152.8094 m³
